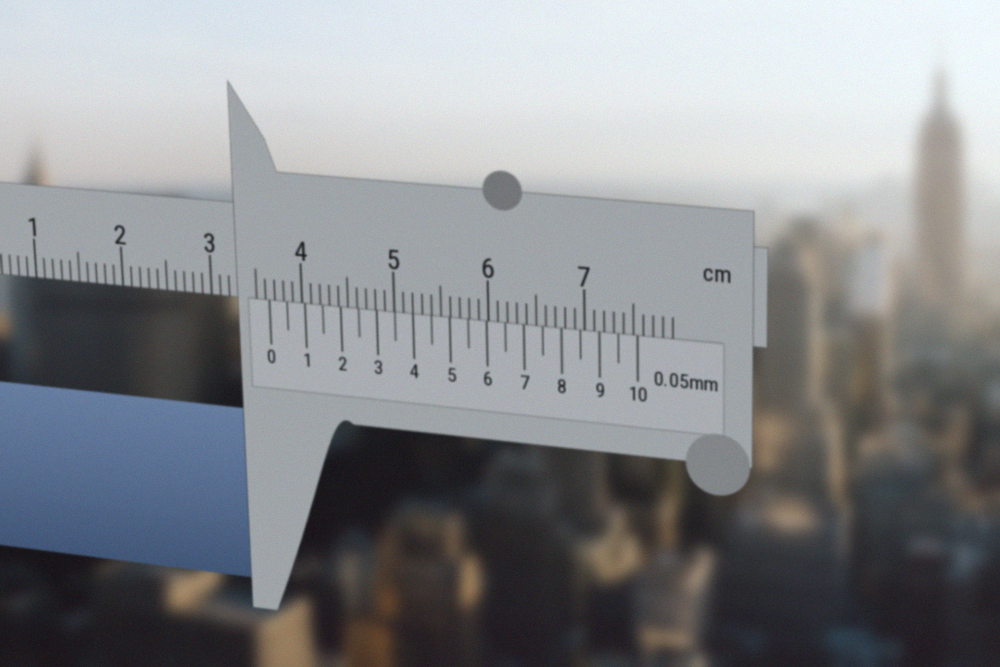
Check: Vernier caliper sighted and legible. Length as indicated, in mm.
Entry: 36.4 mm
